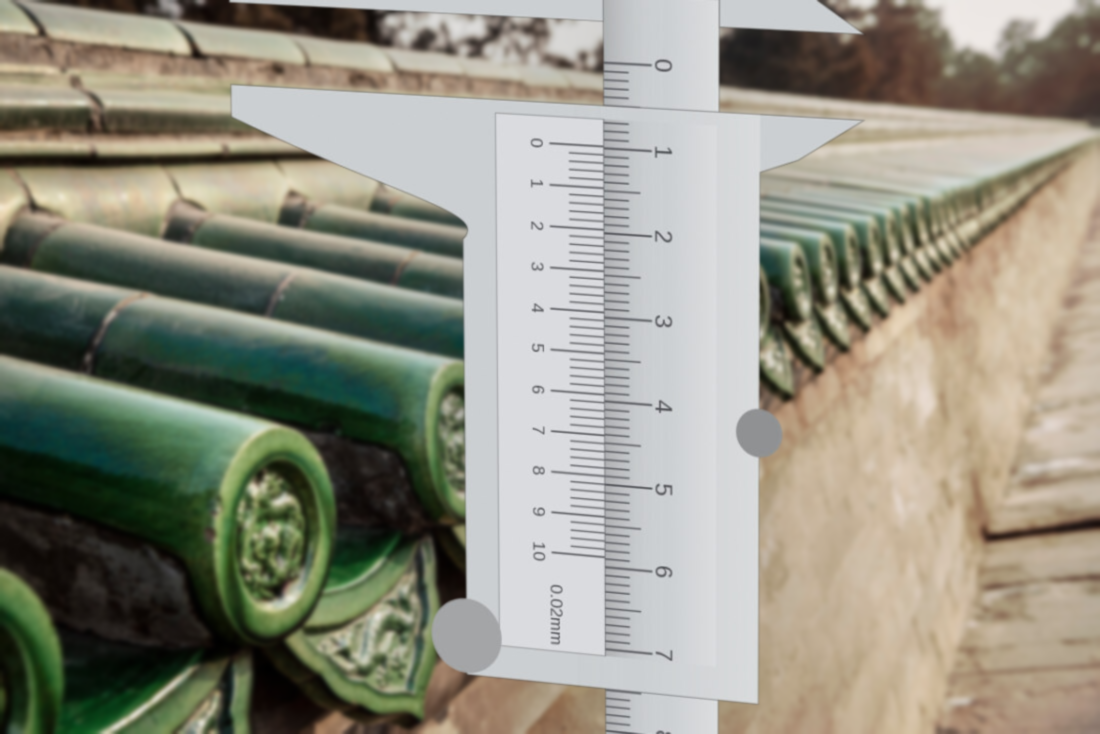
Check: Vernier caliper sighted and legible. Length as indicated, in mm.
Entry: 9.8 mm
